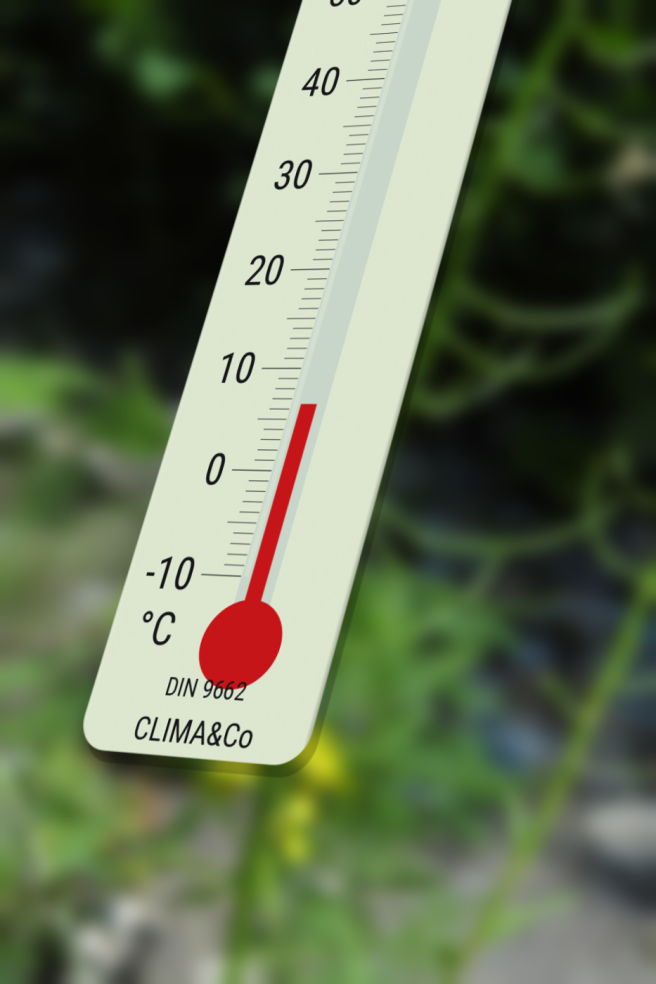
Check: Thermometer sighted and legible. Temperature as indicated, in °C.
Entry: 6.5 °C
